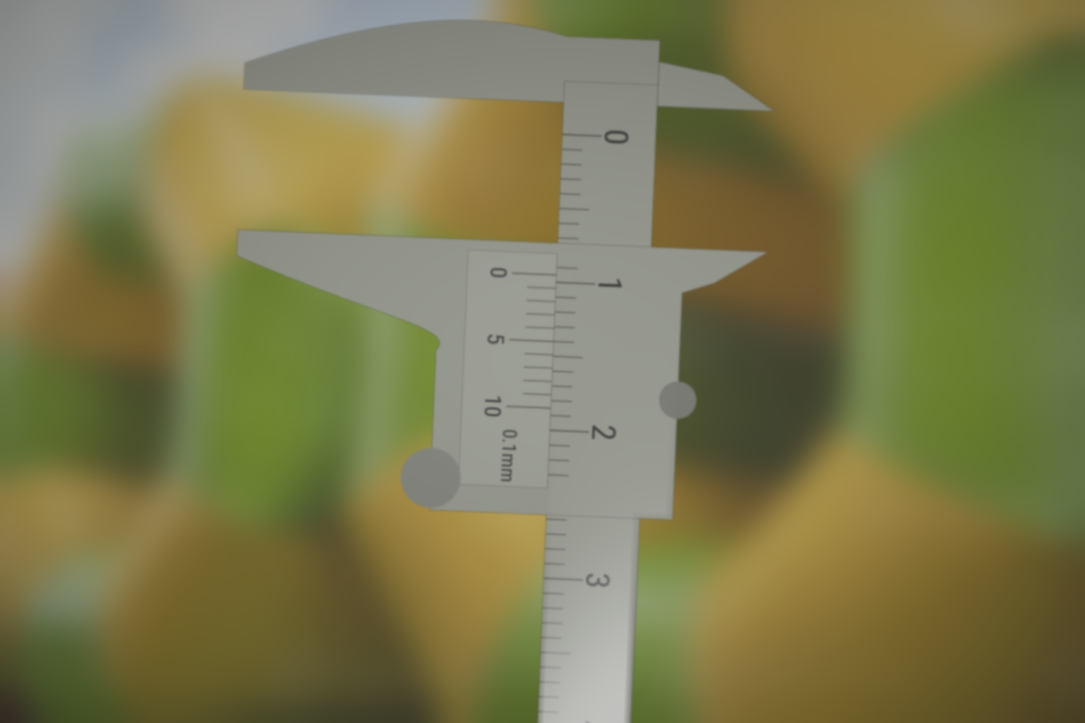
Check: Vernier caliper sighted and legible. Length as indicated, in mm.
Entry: 9.5 mm
